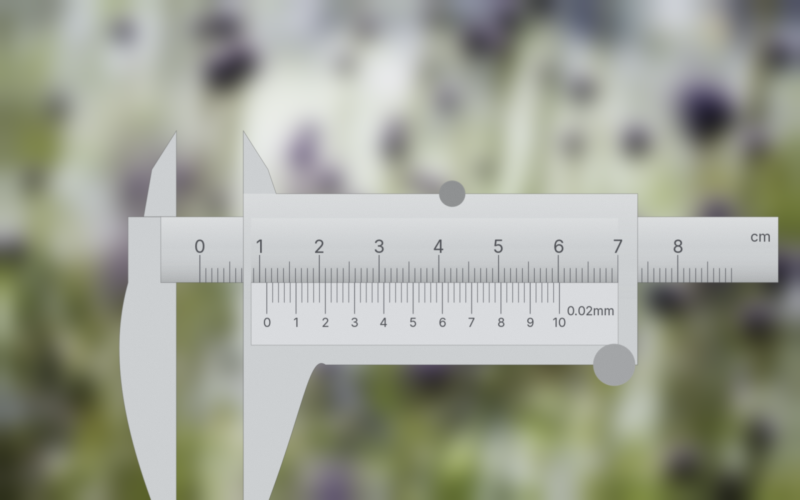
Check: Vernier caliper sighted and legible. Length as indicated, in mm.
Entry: 11.2 mm
